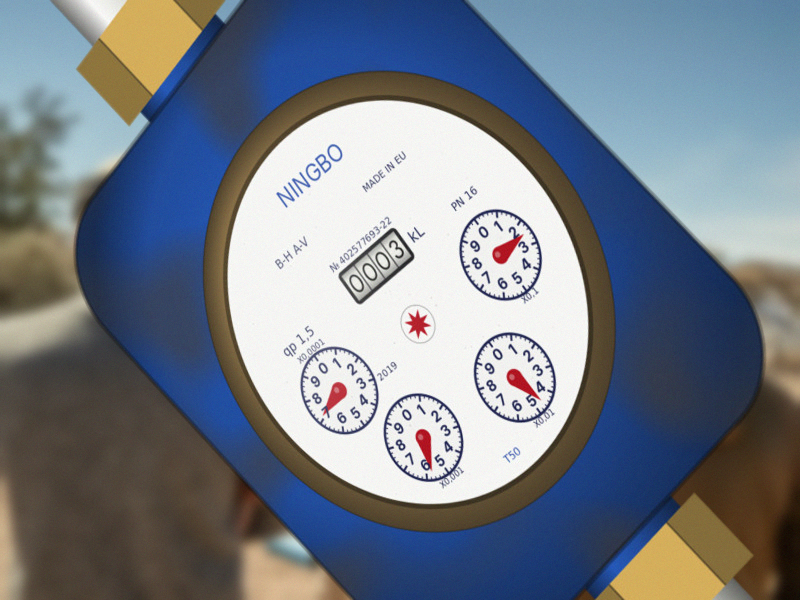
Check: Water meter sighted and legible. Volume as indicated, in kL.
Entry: 3.2457 kL
